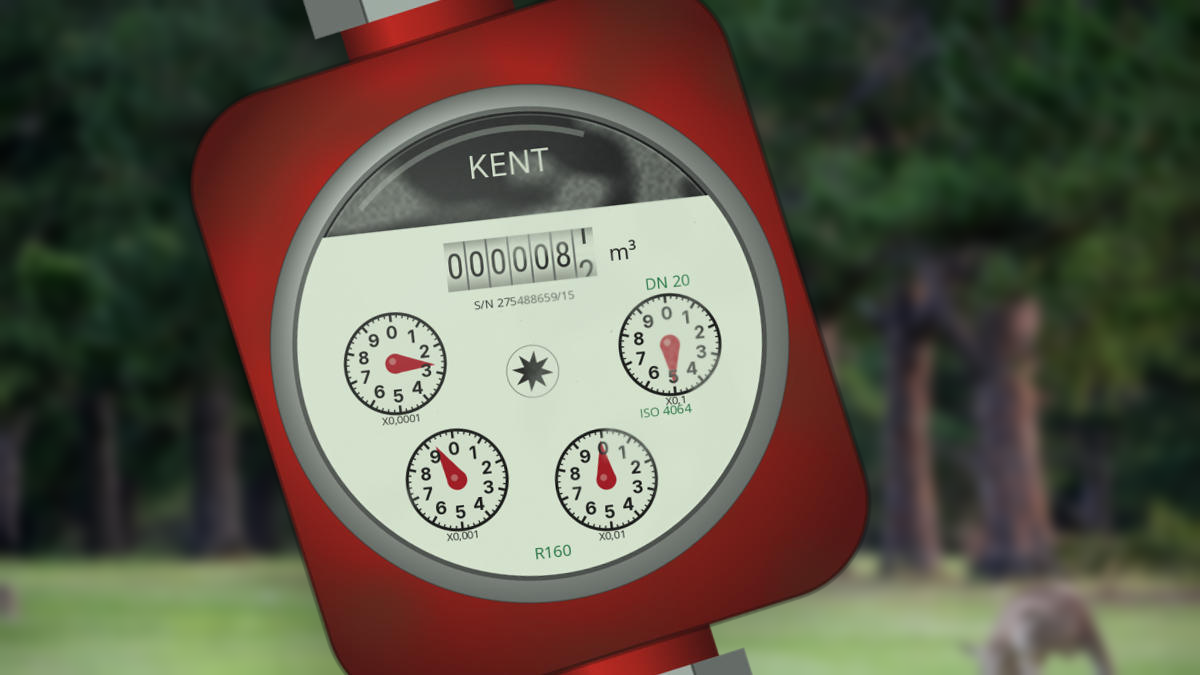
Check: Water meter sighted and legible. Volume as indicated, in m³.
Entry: 81.4992 m³
